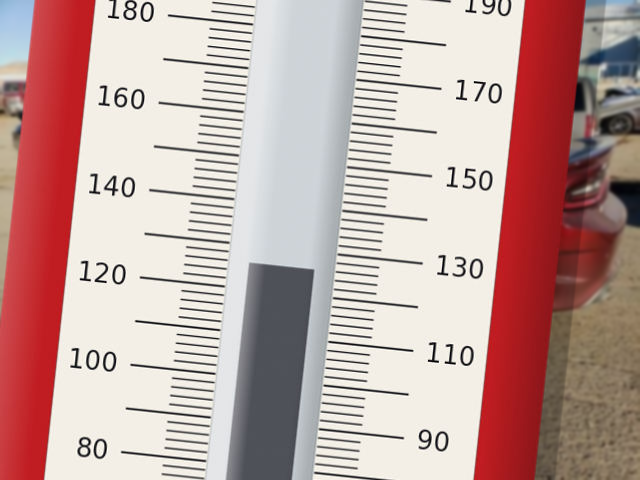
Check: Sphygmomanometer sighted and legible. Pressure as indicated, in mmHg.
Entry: 126 mmHg
